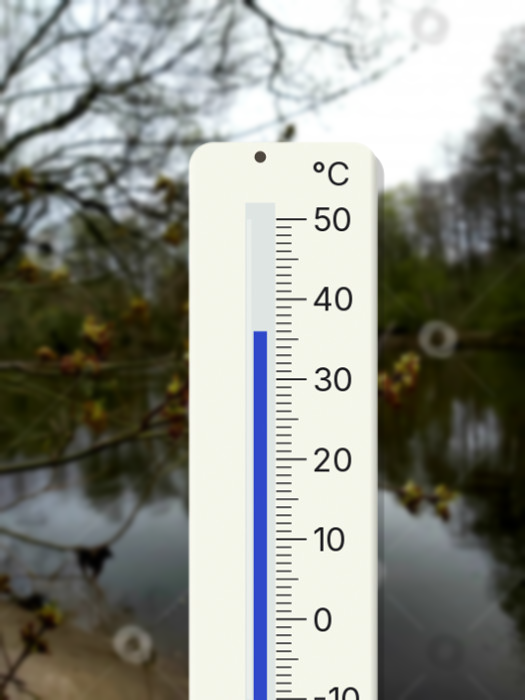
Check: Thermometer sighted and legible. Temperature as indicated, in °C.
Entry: 36 °C
